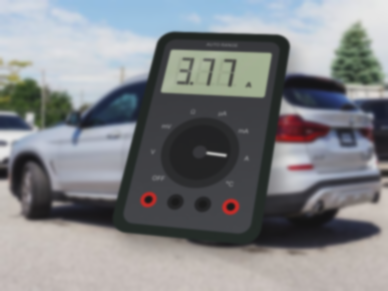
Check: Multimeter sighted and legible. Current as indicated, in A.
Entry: 3.77 A
